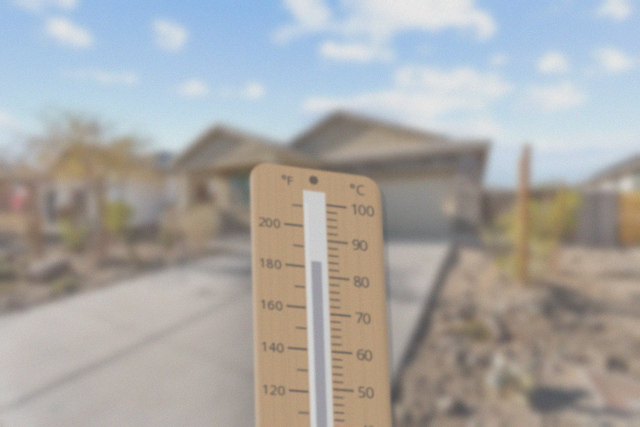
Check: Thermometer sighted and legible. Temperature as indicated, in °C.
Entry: 84 °C
